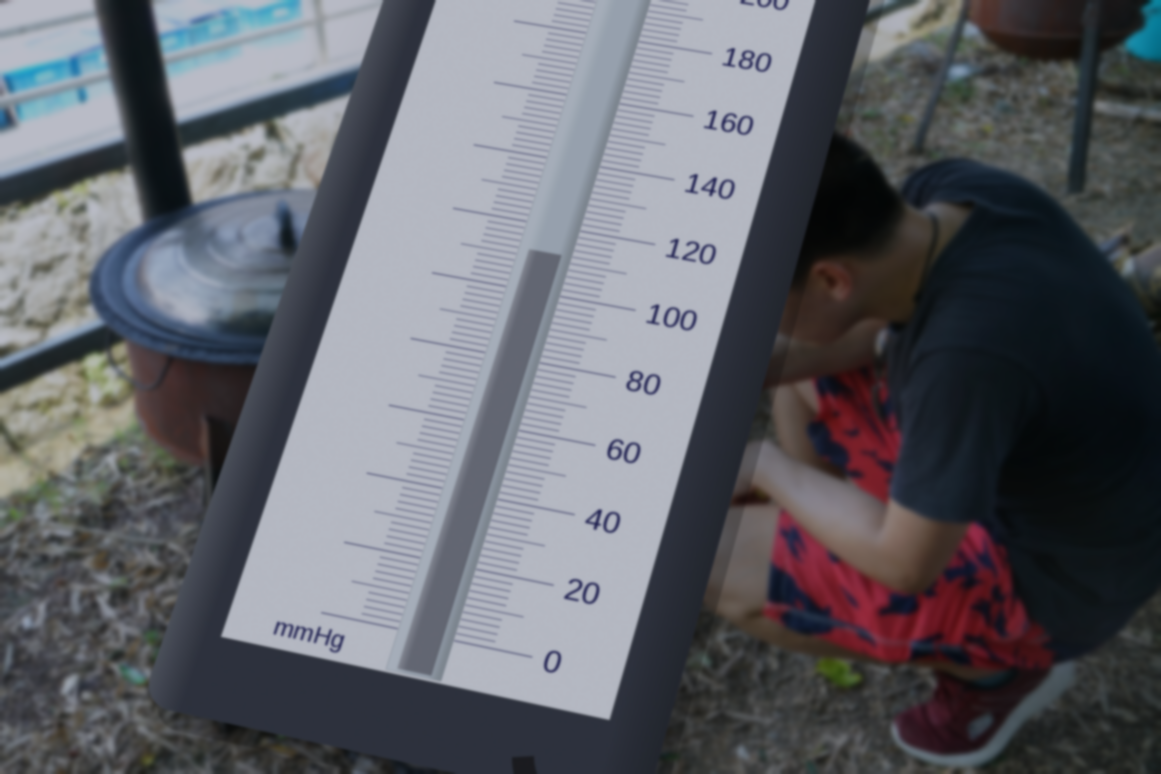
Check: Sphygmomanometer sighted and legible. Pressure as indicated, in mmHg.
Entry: 112 mmHg
